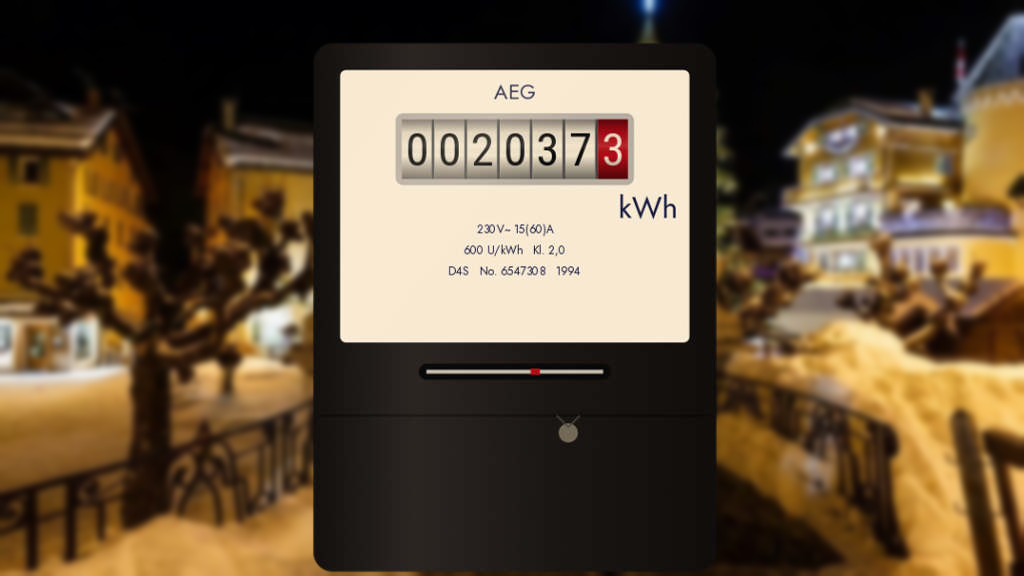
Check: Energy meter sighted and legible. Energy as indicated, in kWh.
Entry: 2037.3 kWh
